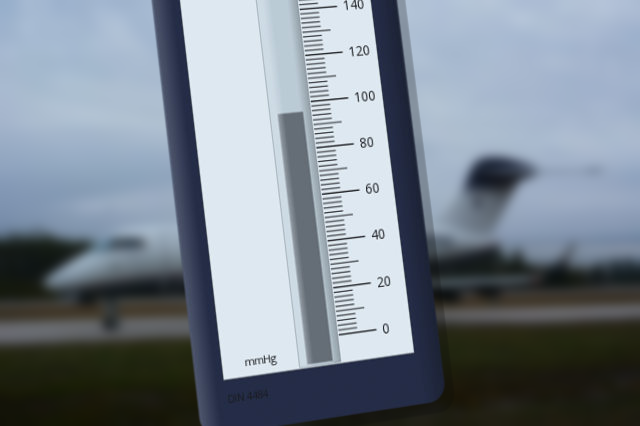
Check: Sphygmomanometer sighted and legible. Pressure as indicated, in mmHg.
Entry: 96 mmHg
